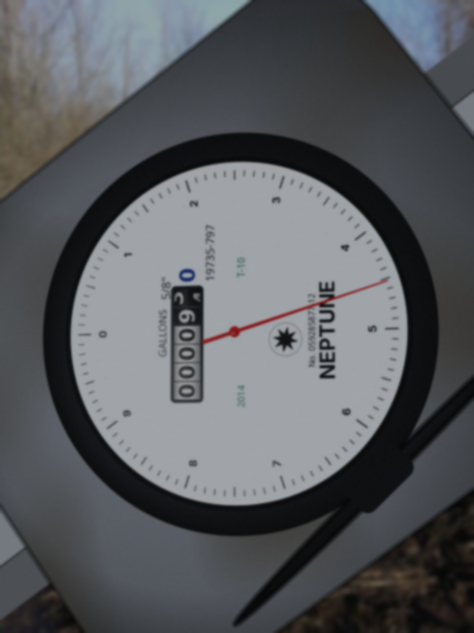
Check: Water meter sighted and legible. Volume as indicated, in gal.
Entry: 934.5 gal
